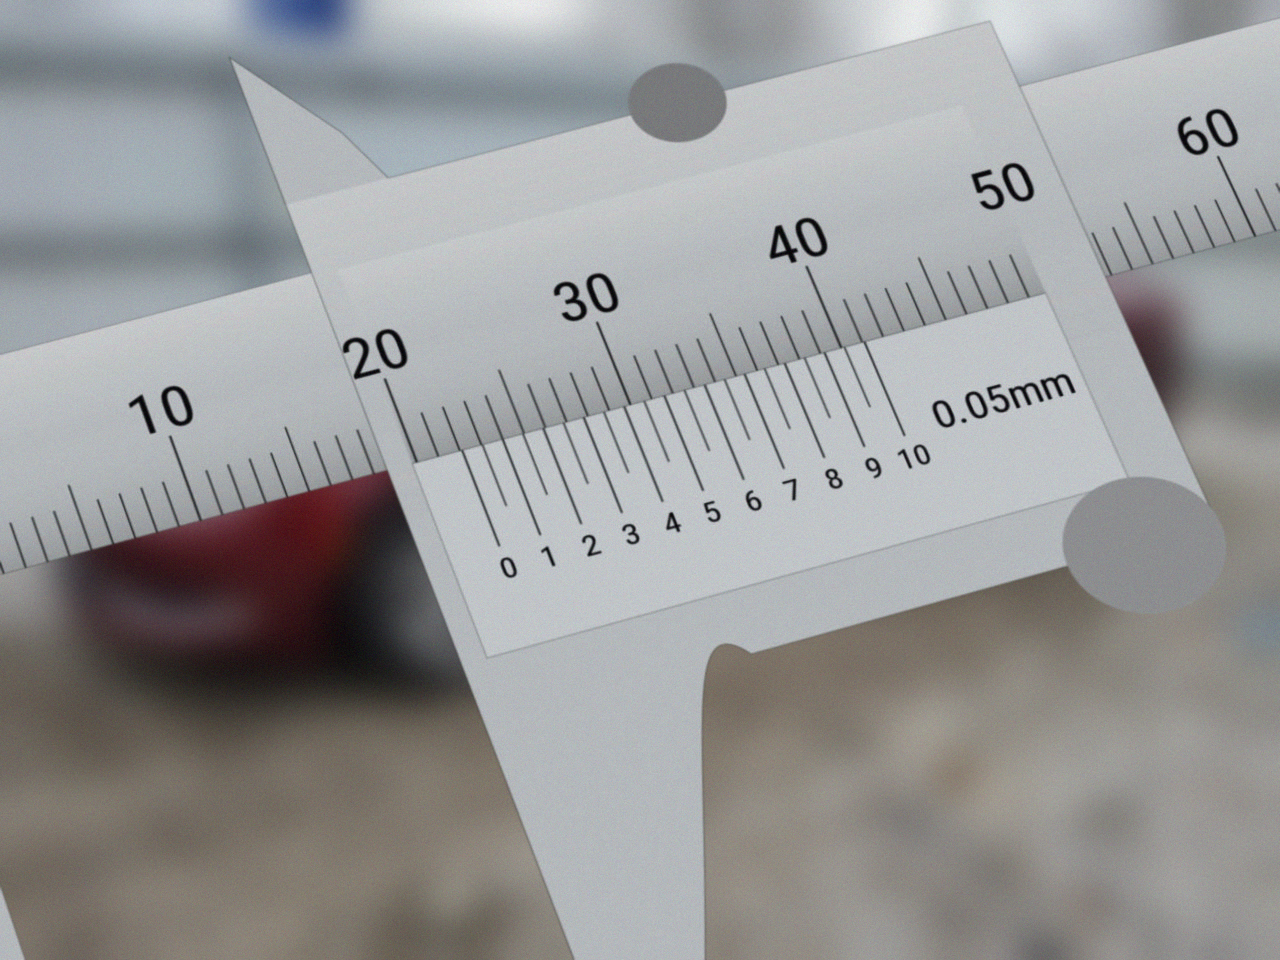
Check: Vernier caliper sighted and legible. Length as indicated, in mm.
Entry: 22.1 mm
